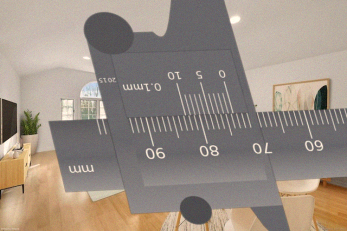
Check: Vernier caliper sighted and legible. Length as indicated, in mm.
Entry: 73.6 mm
